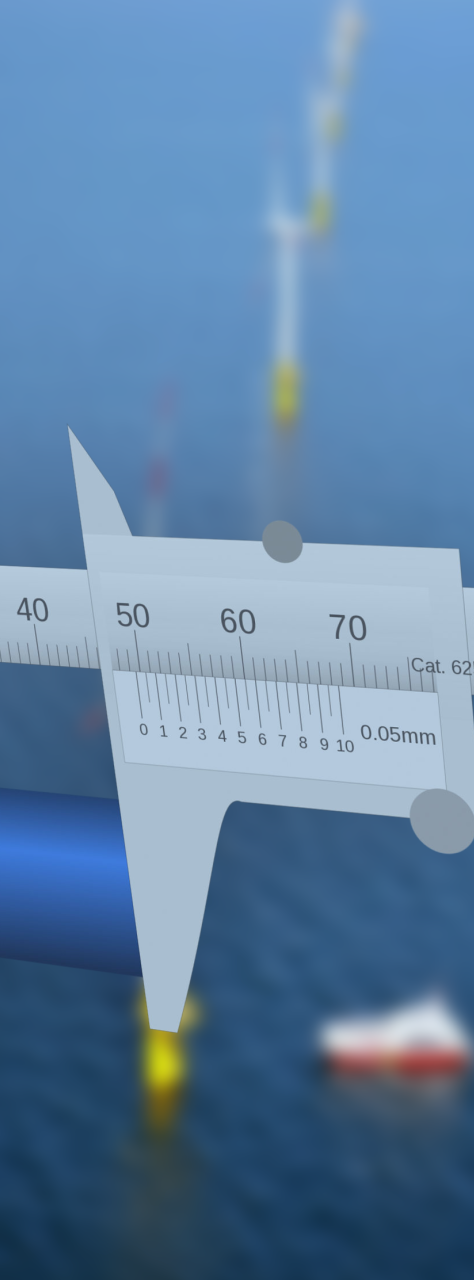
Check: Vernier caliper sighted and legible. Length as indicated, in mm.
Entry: 49.6 mm
